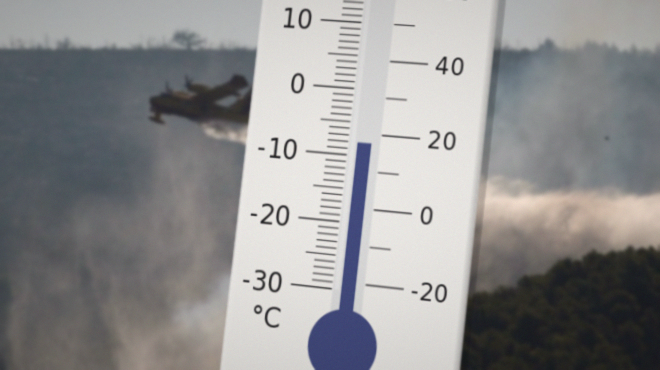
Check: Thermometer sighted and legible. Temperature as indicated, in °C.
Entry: -8 °C
